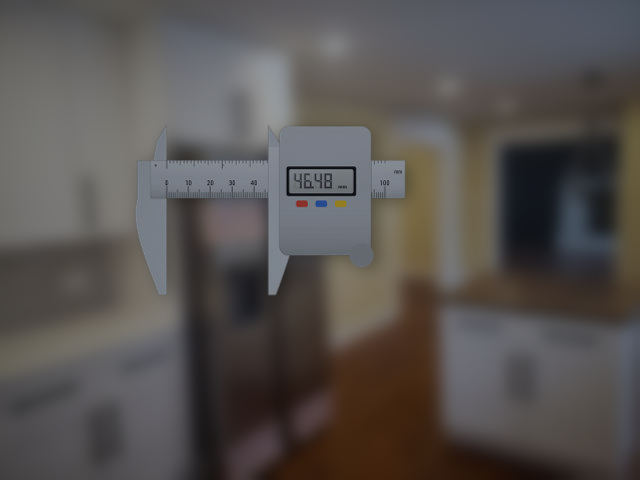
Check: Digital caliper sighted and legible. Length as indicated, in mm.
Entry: 46.48 mm
